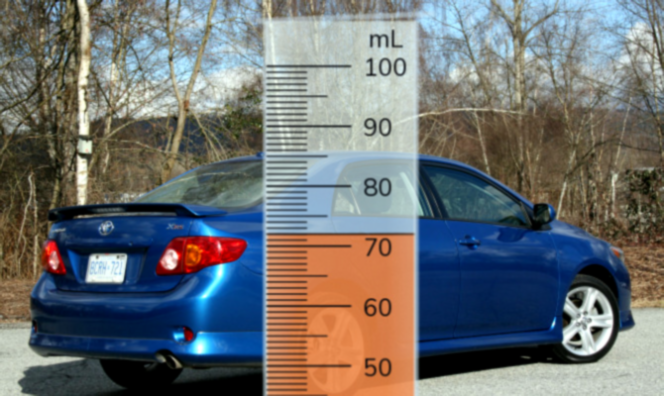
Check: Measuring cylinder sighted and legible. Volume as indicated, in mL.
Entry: 72 mL
